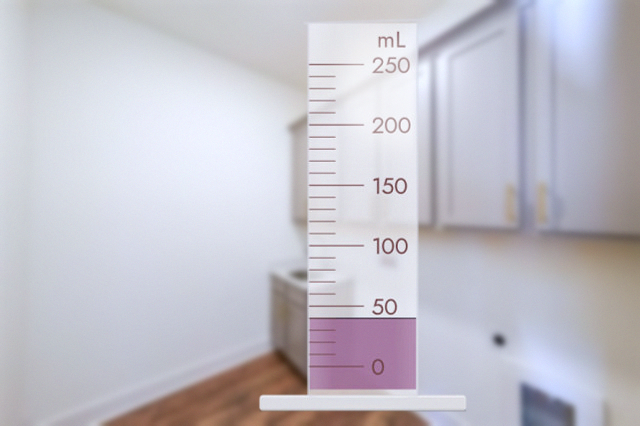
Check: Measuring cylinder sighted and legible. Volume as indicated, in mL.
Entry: 40 mL
